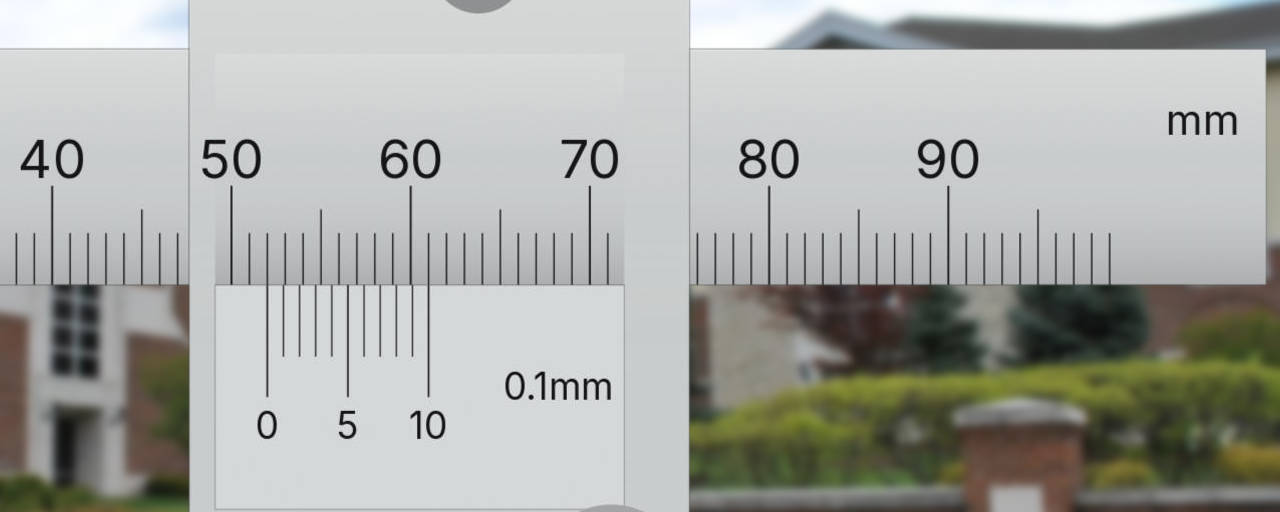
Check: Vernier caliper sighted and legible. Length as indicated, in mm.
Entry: 52.0 mm
